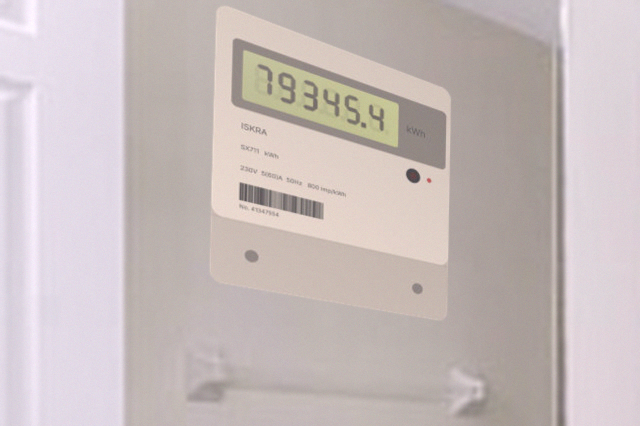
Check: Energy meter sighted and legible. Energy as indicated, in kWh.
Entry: 79345.4 kWh
